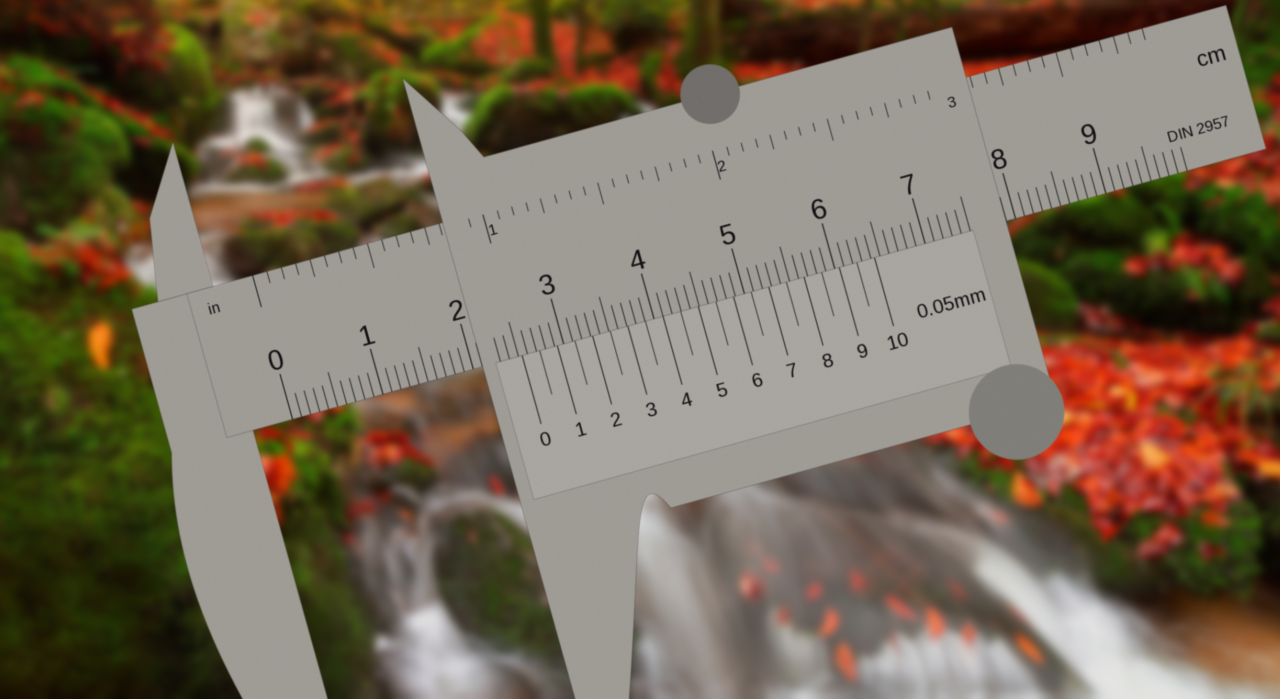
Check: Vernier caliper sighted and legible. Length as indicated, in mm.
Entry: 25.4 mm
